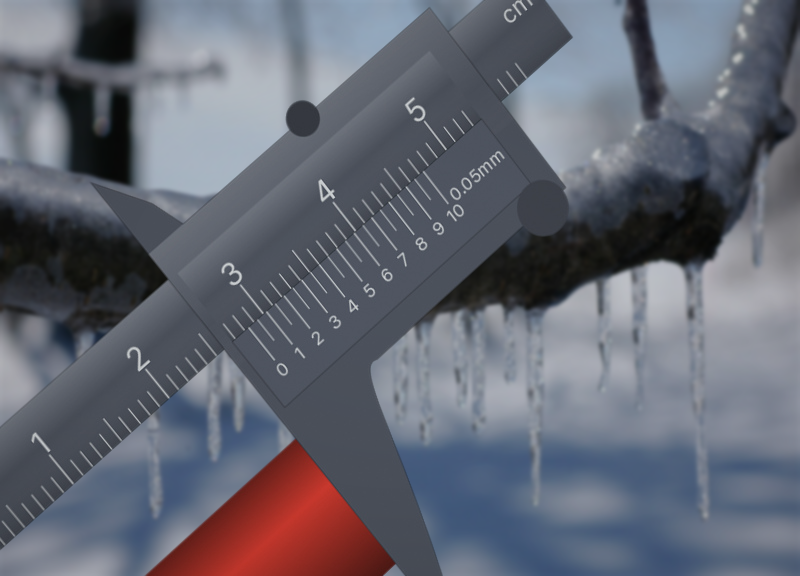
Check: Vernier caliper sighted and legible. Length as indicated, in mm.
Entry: 28.4 mm
